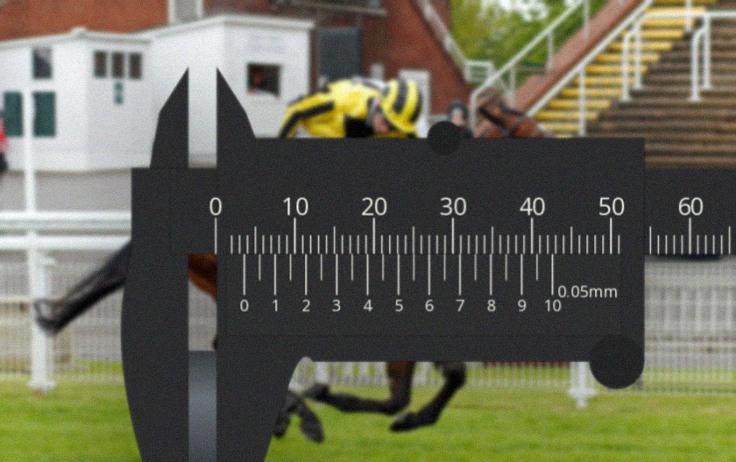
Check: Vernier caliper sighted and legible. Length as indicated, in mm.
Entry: 3.6 mm
